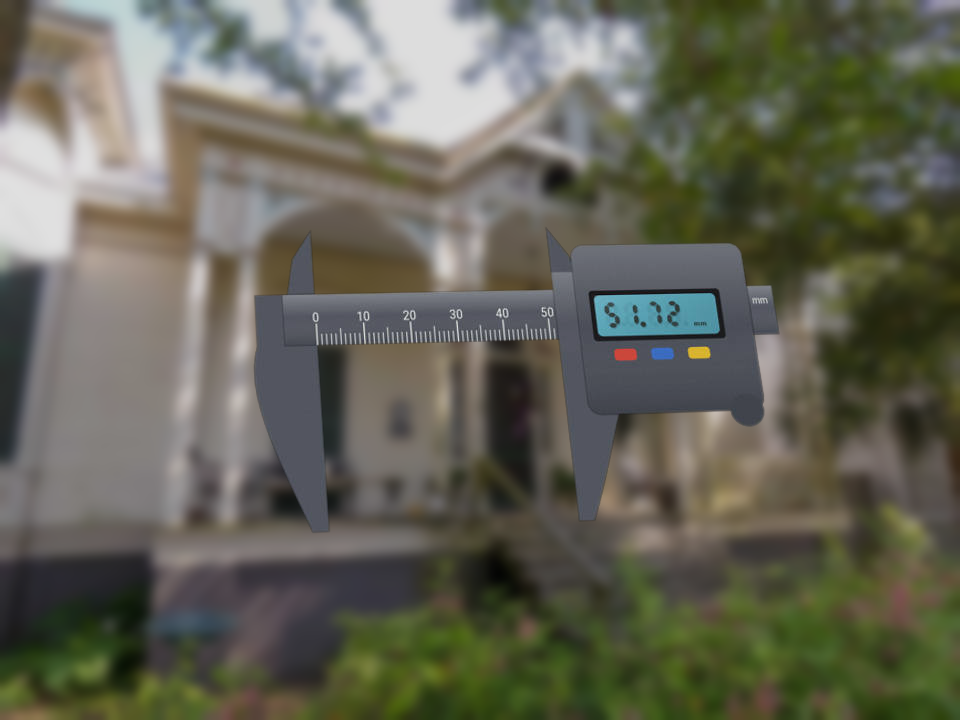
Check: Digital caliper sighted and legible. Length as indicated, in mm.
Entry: 51.72 mm
